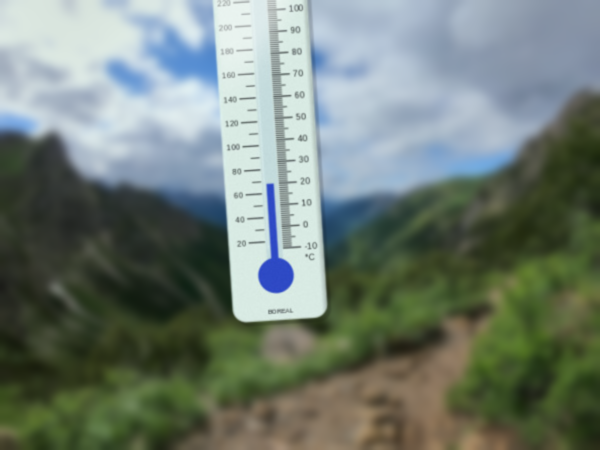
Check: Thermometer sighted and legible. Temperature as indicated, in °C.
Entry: 20 °C
